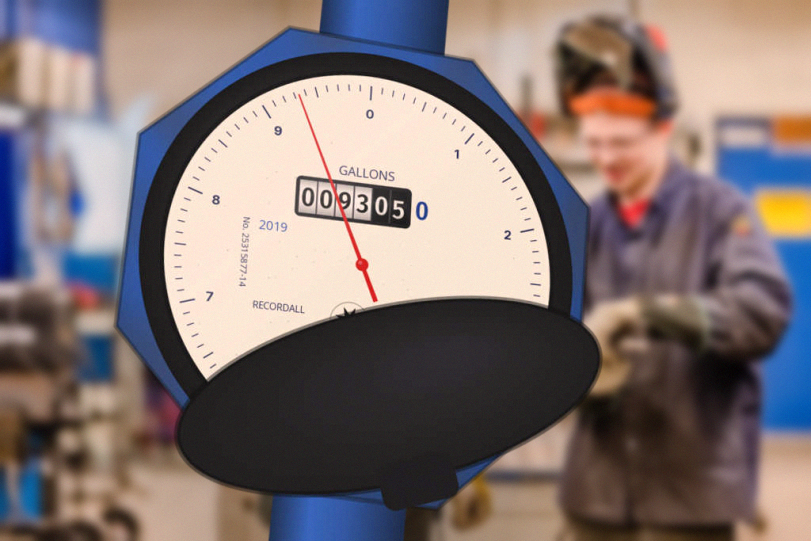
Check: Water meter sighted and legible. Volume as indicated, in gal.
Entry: 93049.3 gal
